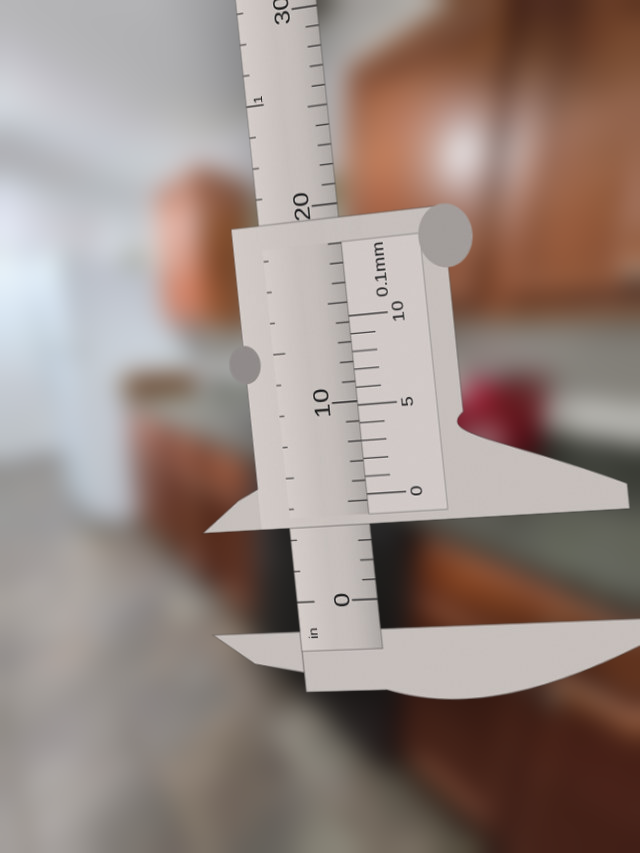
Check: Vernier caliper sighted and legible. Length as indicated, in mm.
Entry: 5.3 mm
